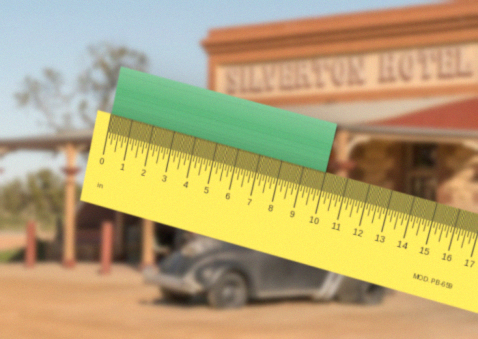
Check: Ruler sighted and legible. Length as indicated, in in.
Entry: 10 in
